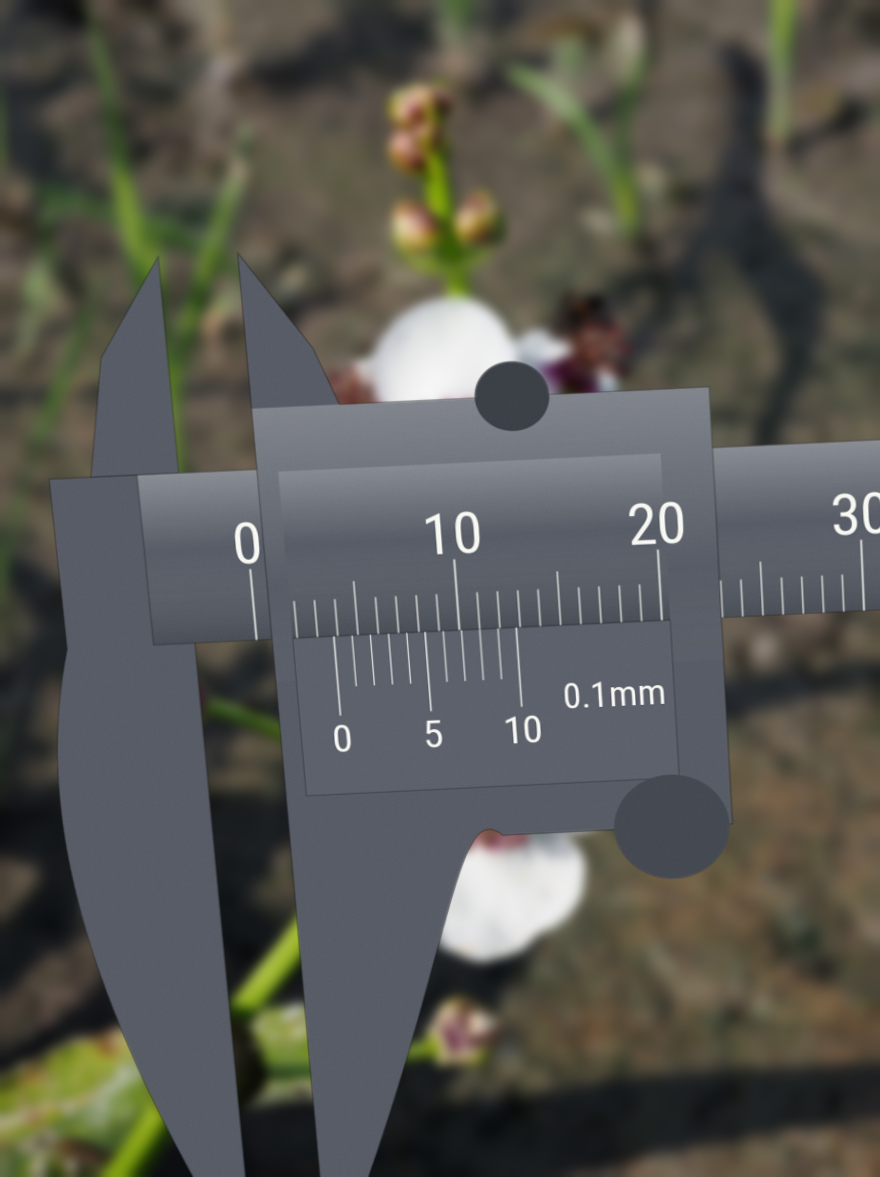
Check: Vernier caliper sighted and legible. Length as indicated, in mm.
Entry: 3.8 mm
